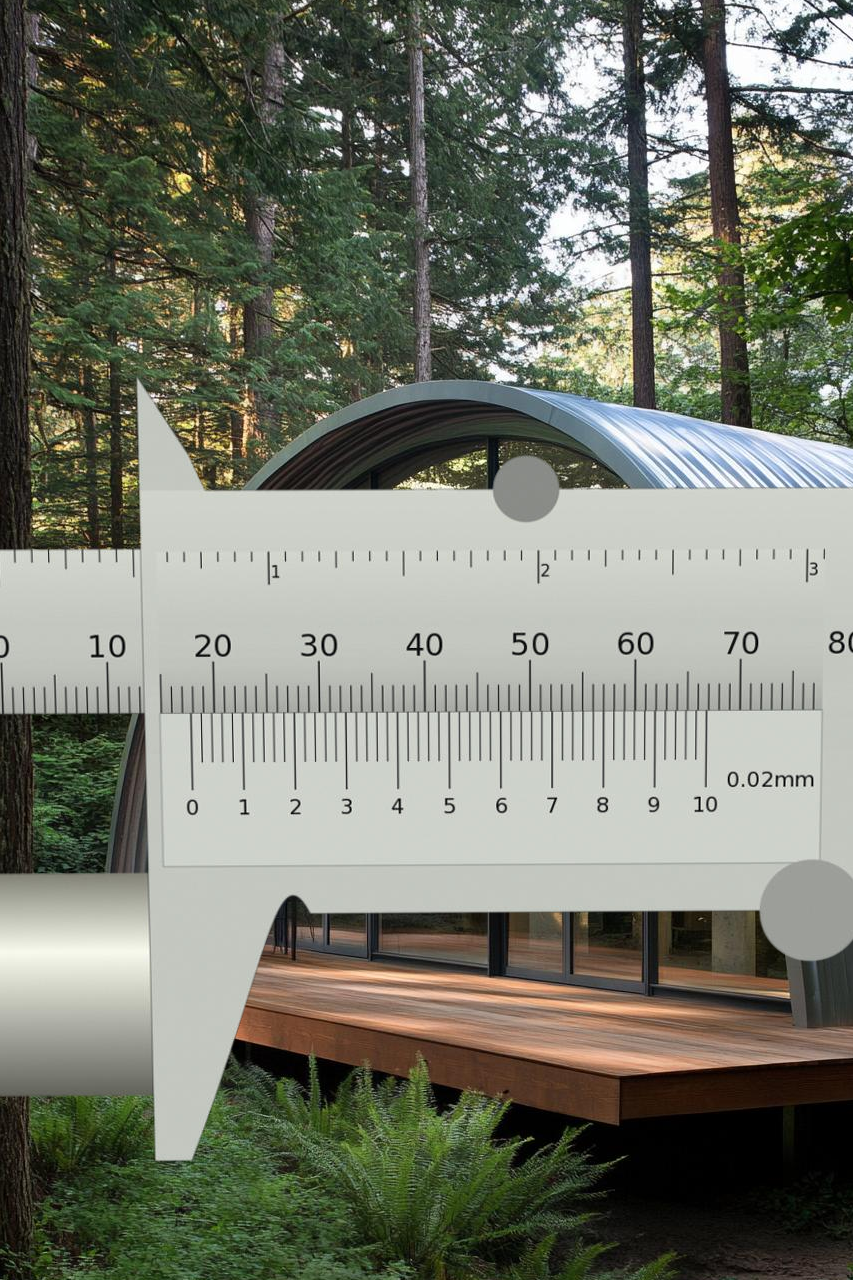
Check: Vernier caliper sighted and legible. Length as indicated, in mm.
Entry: 17.8 mm
